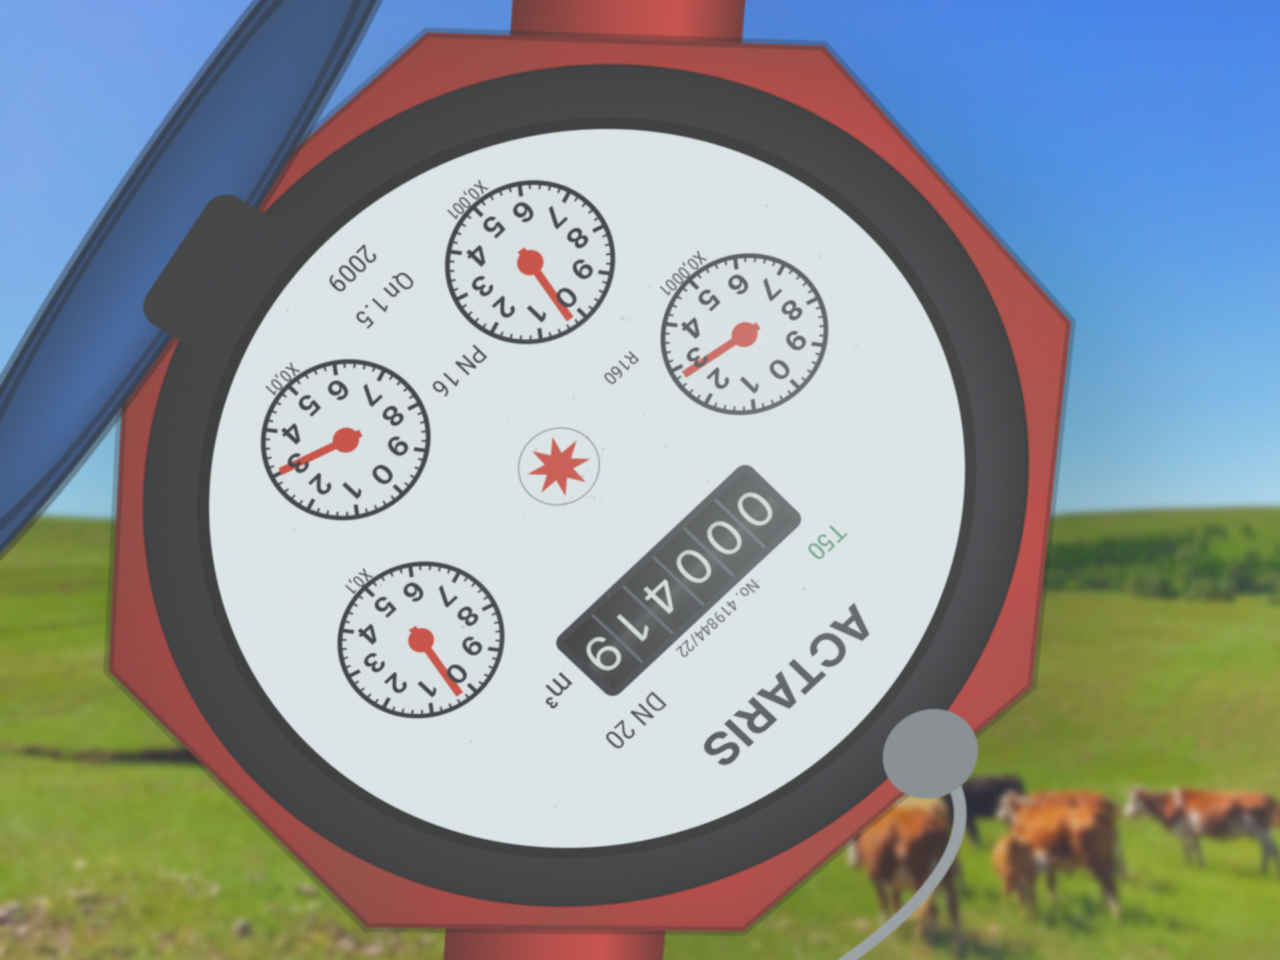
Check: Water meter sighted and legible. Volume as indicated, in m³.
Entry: 419.0302 m³
